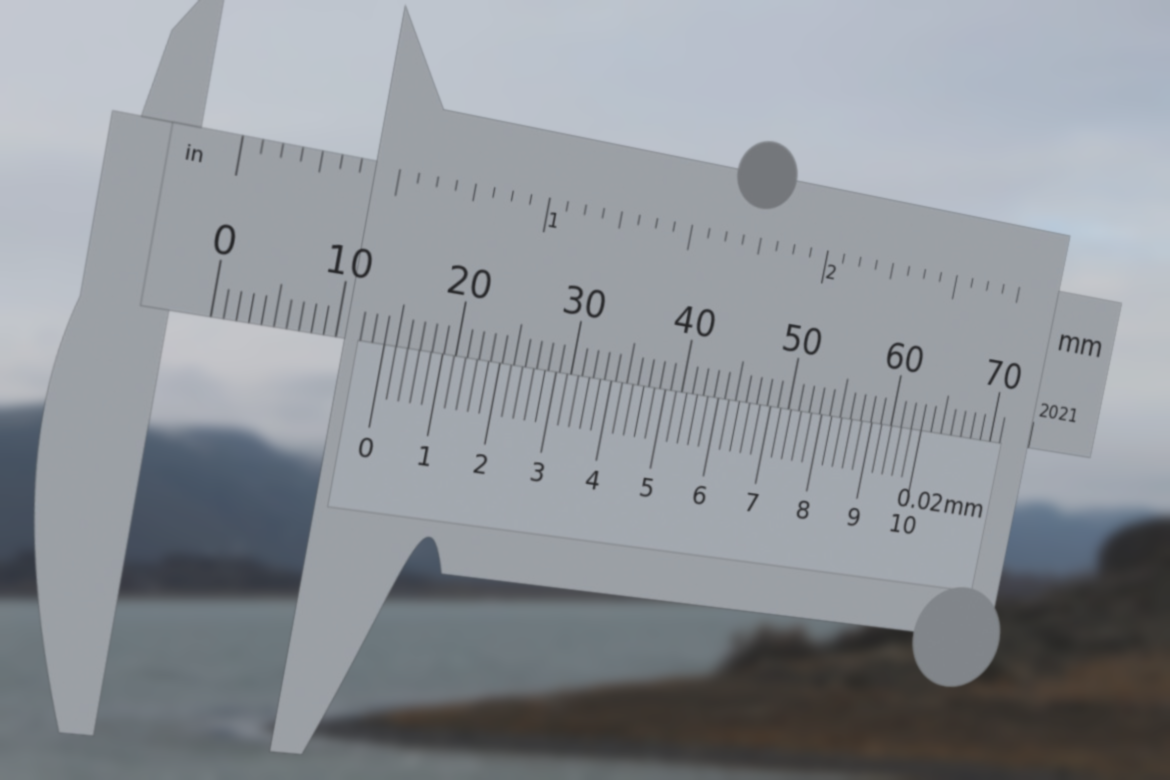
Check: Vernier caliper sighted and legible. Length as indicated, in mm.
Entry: 14.0 mm
